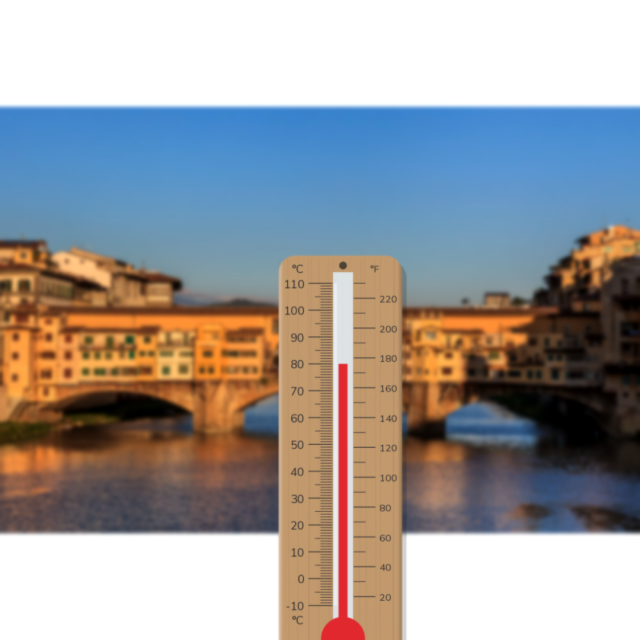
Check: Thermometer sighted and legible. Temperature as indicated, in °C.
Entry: 80 °C
